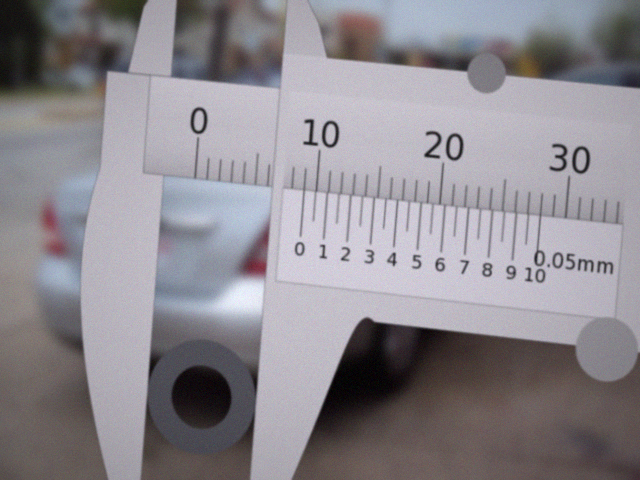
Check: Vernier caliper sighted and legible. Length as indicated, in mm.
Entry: 9.0 mm
